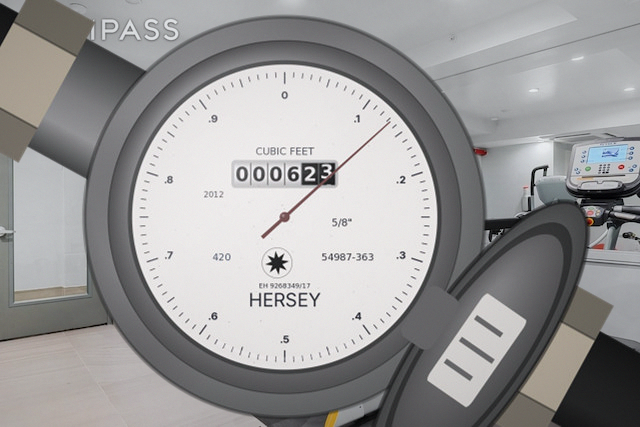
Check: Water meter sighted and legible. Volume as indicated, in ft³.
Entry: 623.13 ft³
